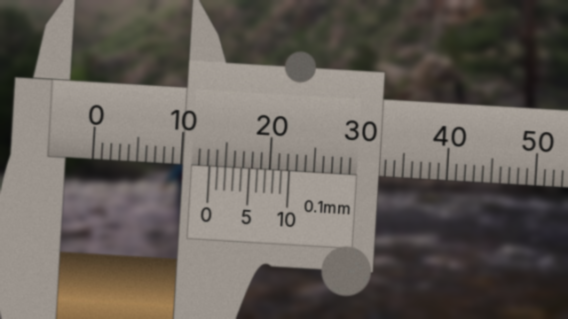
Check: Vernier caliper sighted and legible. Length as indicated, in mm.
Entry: 13.2 mm
